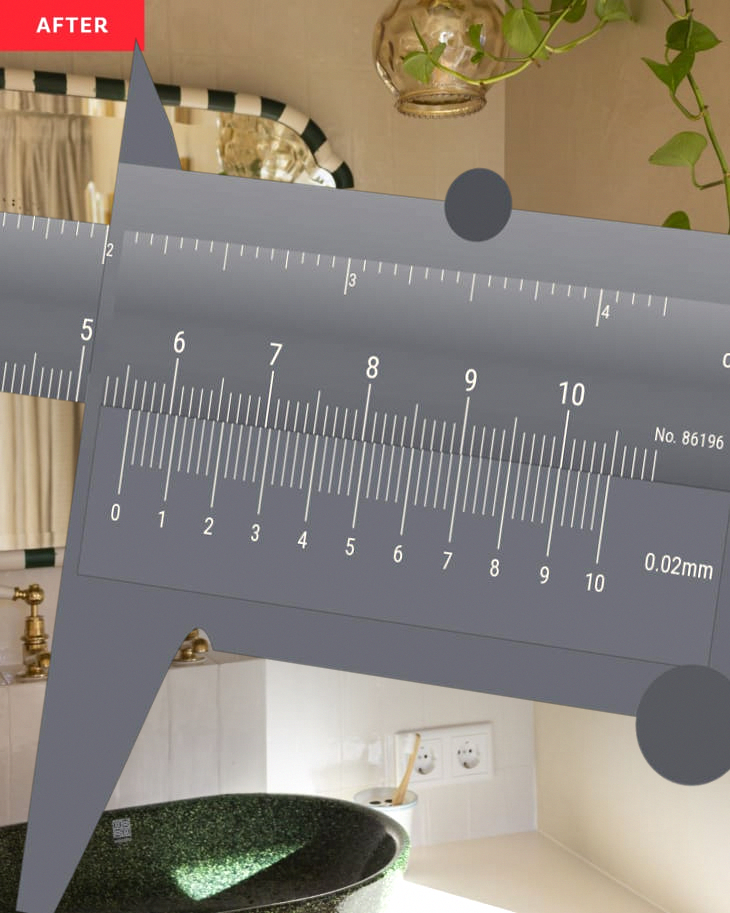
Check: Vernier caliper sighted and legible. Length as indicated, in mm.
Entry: 55.8 mm
